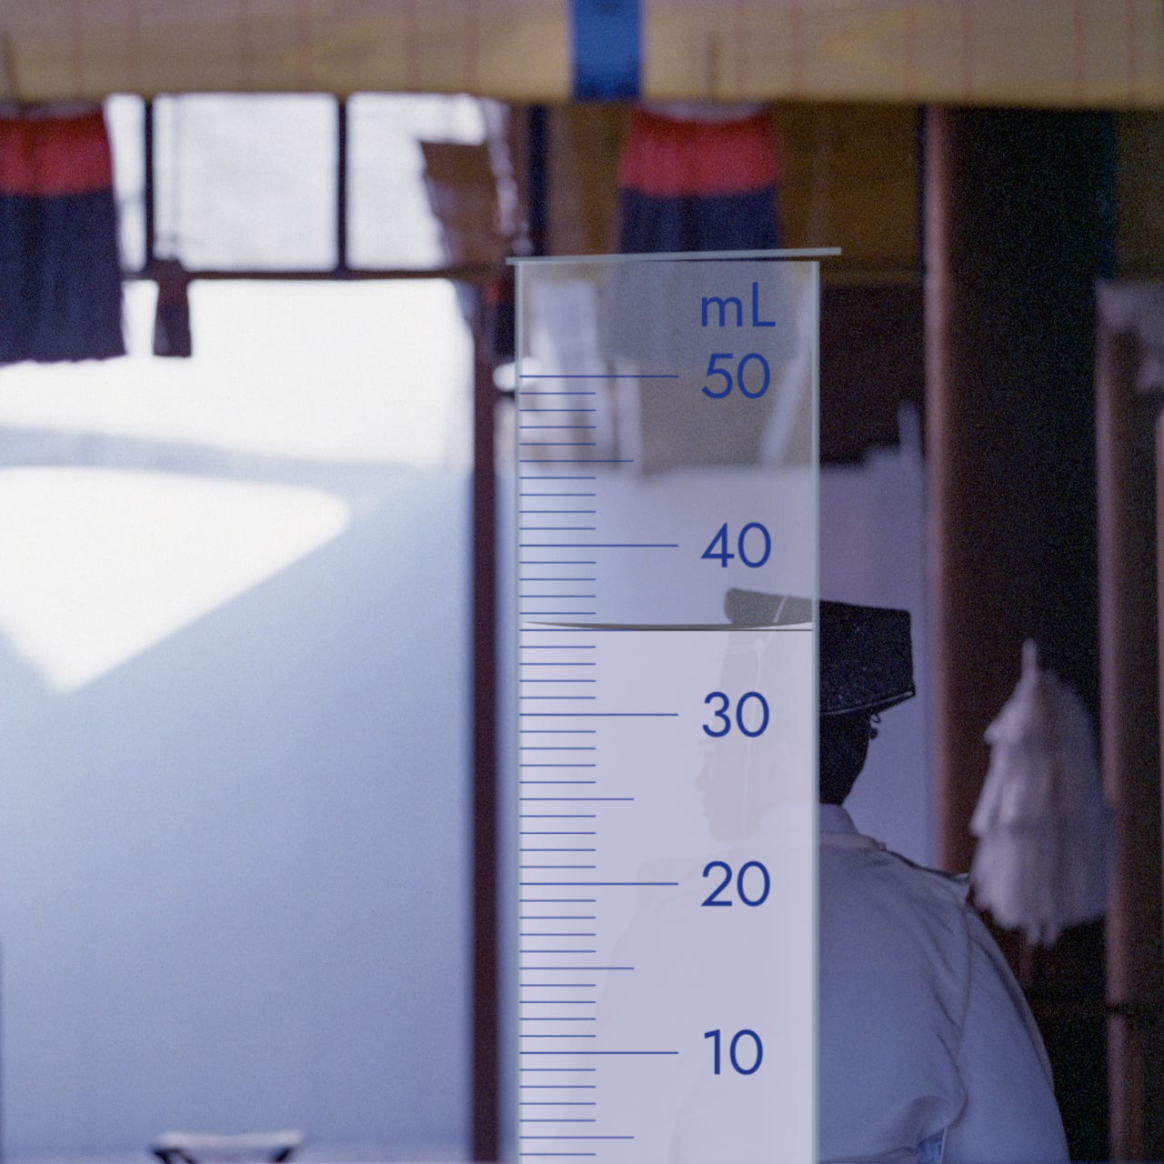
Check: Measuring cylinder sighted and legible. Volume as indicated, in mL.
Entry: 35 mL
